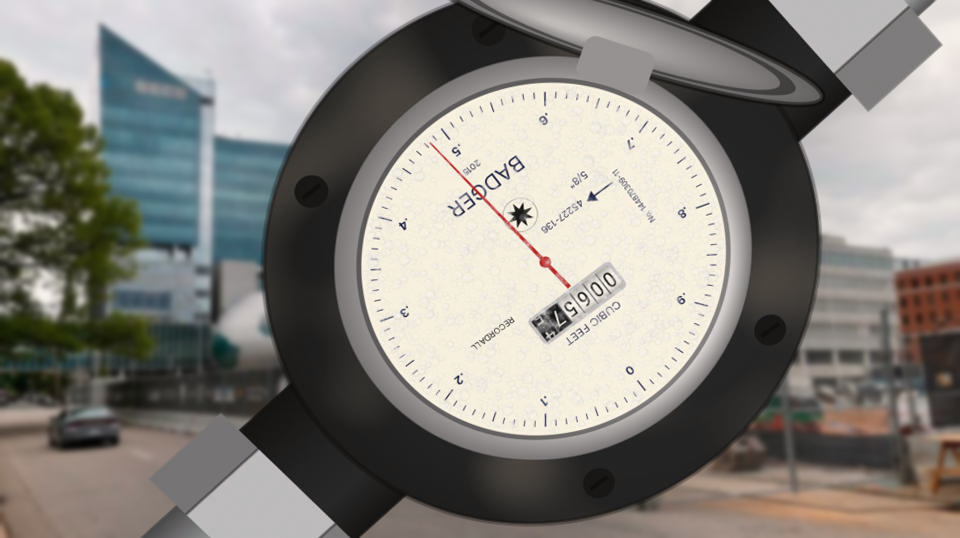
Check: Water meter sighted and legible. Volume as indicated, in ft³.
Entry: 6574.48 ft³
